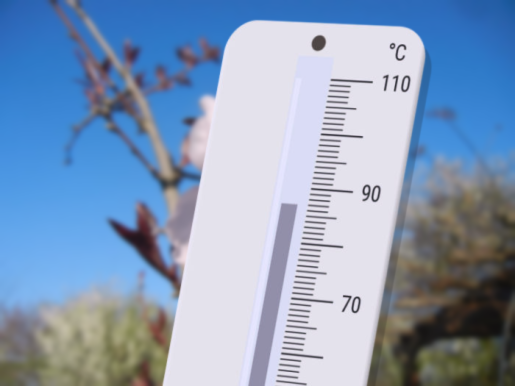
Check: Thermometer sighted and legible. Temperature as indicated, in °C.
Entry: 87 °C
